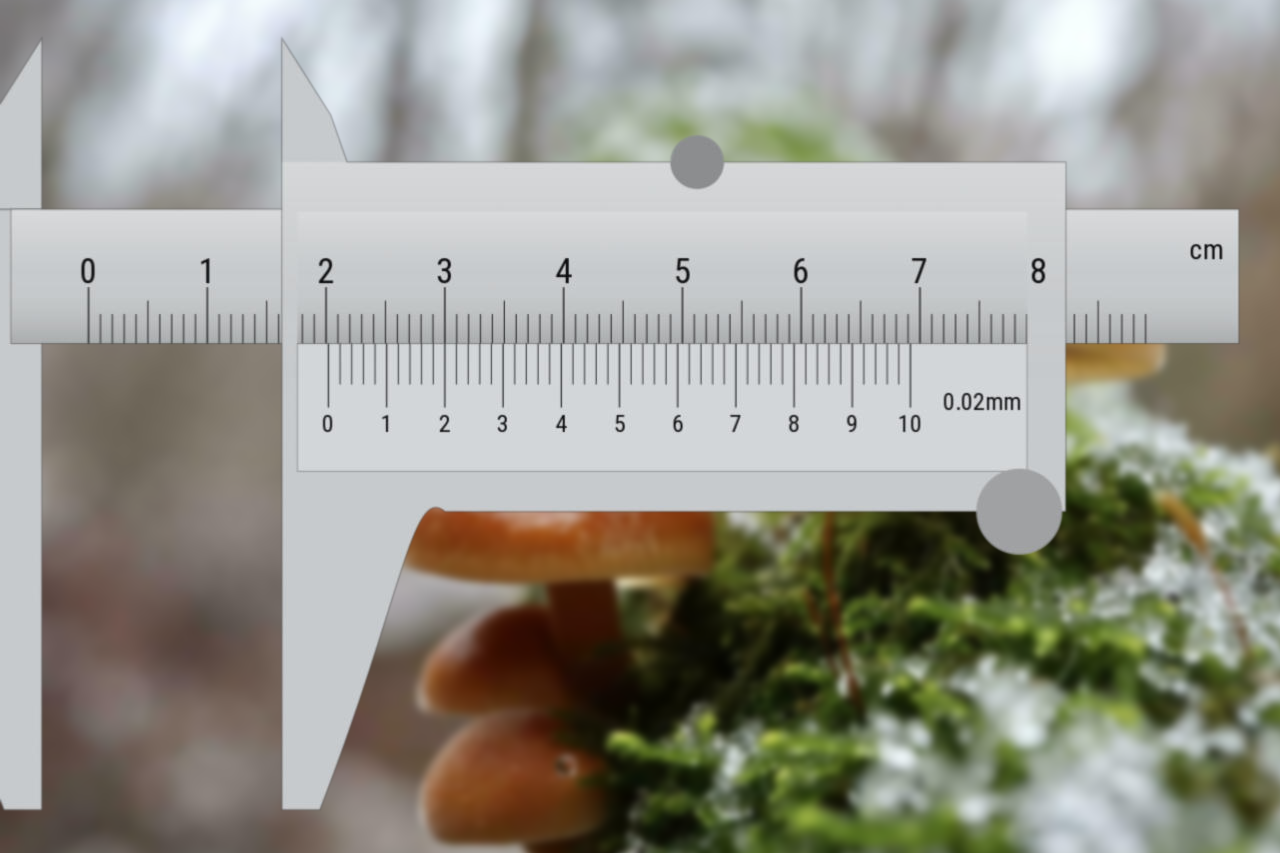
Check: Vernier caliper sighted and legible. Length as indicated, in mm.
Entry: 20.2 mm
